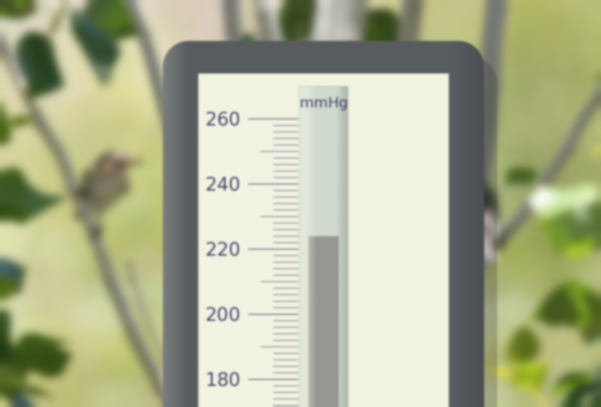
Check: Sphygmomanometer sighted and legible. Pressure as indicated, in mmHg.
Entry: 224 mmHg
